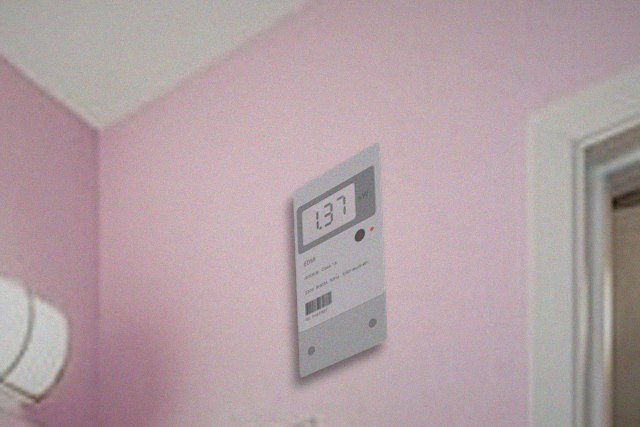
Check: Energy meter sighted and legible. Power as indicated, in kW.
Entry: 1.37 kW
